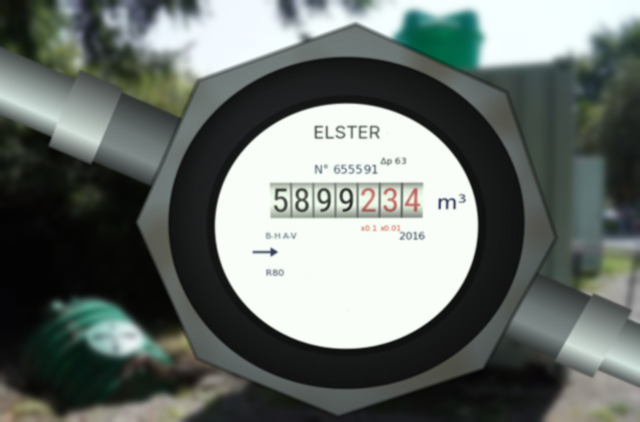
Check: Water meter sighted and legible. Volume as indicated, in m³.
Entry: 5899.234 m³
